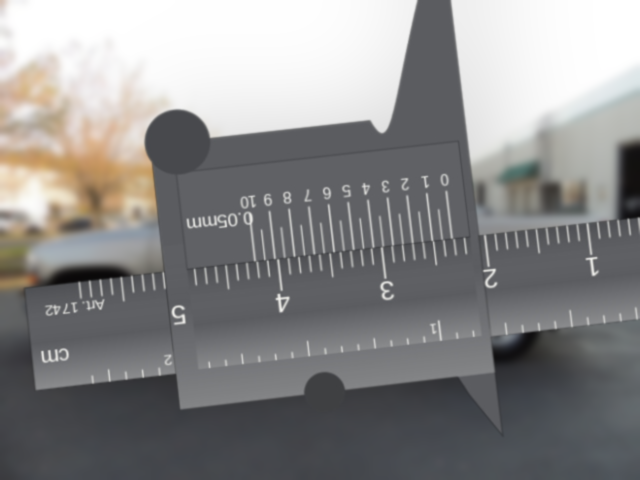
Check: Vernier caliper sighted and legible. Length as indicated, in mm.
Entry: 23.2 mm
